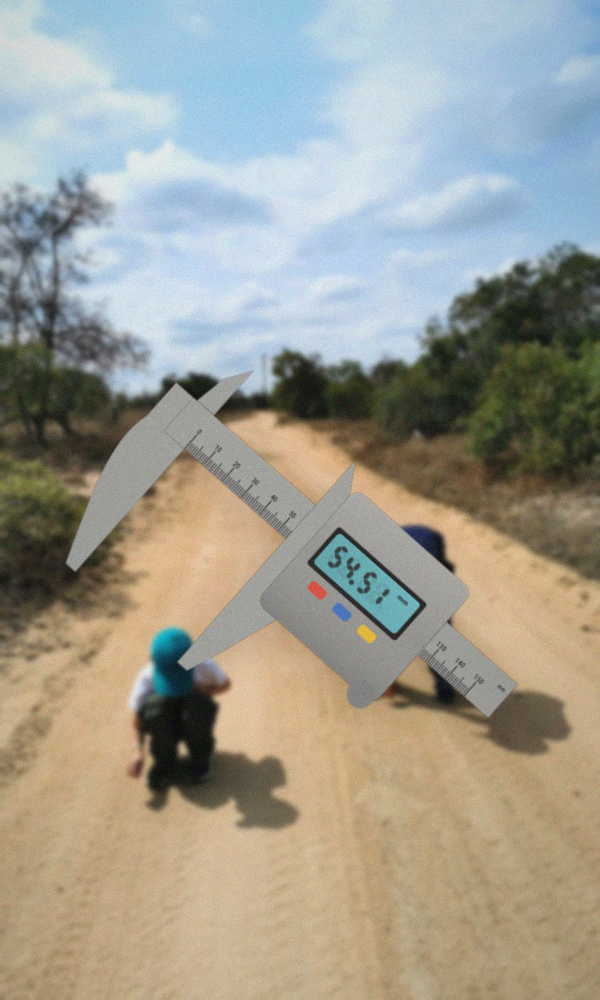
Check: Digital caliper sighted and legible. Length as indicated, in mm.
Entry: 54.51 mm
